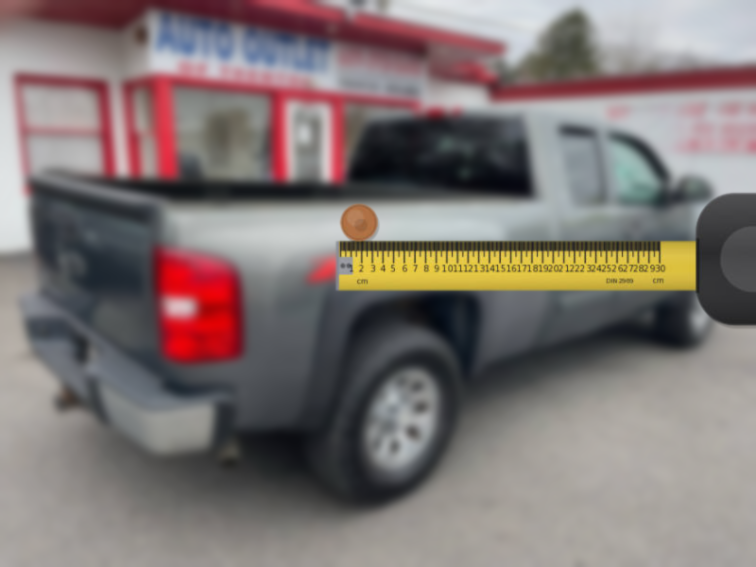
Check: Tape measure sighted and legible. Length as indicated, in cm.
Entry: 3.5 cm
